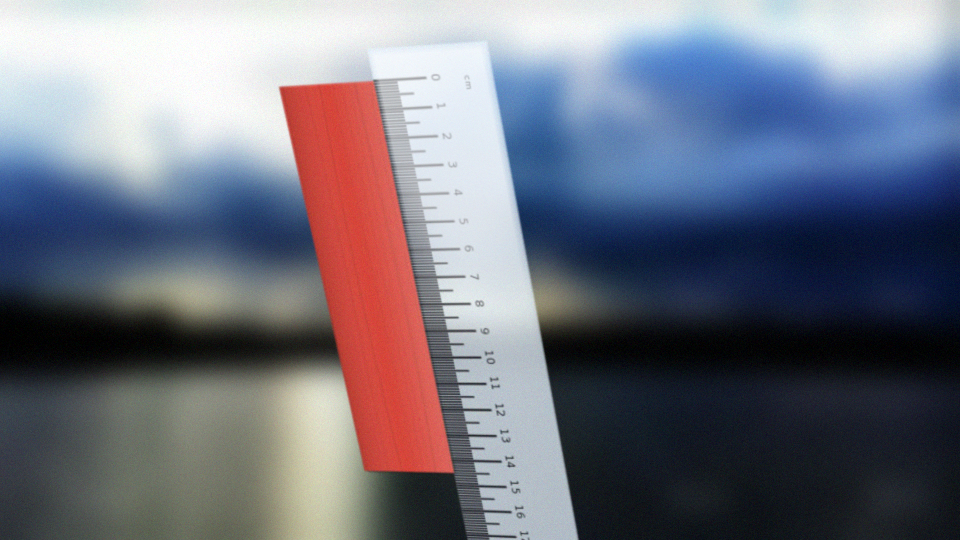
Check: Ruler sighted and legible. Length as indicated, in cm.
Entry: 14.5 cm
